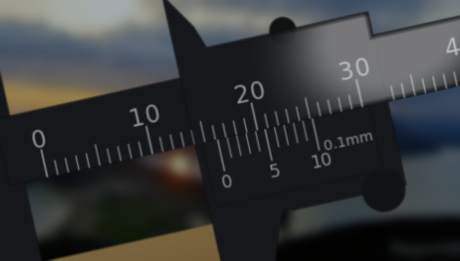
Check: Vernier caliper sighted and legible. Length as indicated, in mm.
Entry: 16.2 mm
